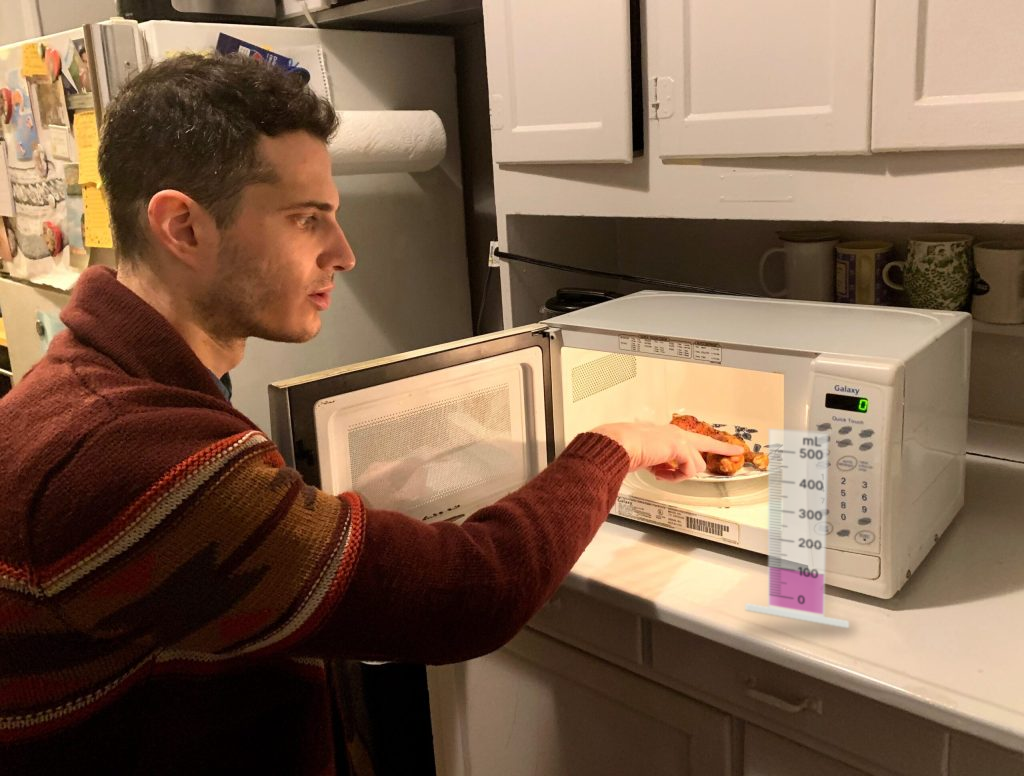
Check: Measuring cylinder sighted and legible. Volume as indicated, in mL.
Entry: 100 mL
